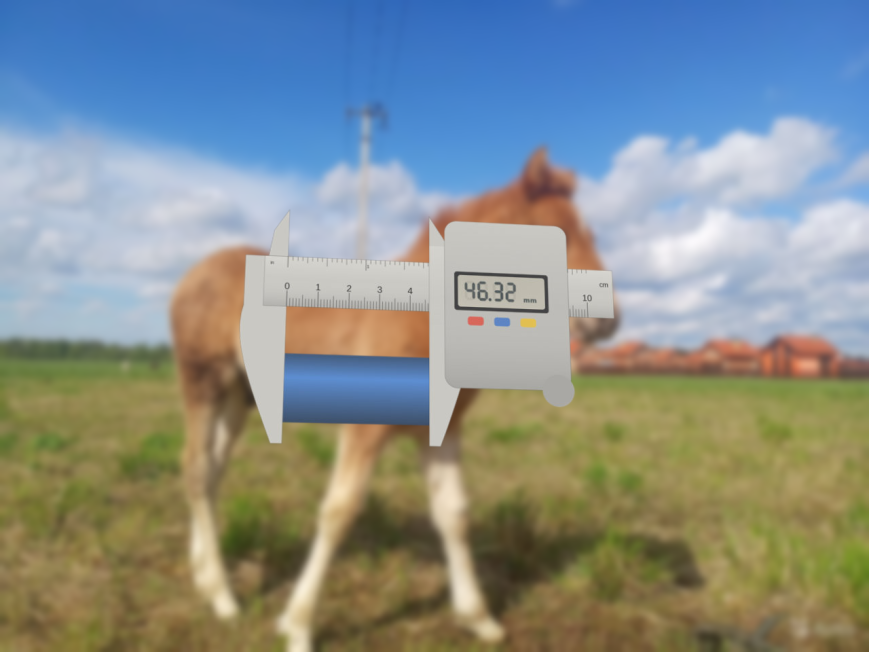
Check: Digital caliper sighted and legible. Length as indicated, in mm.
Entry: 46.32 mm
